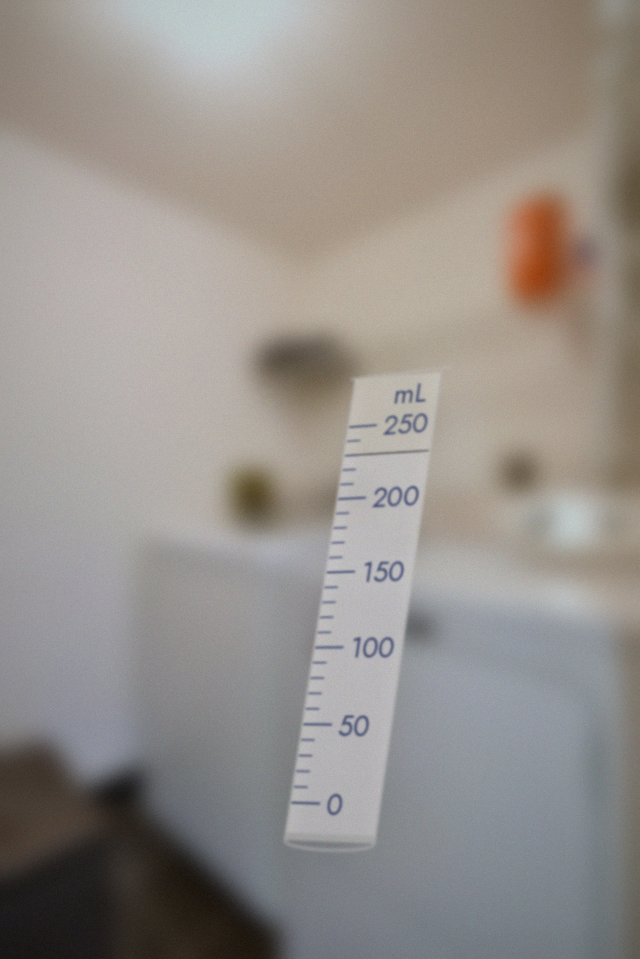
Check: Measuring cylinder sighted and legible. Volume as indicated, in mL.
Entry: 230 mL
